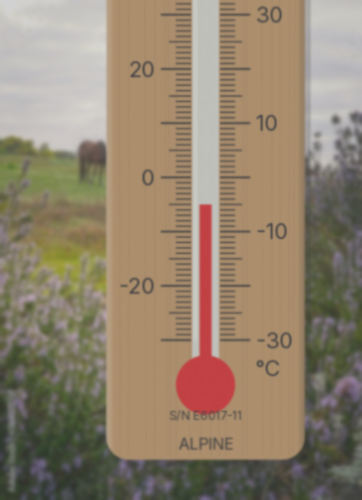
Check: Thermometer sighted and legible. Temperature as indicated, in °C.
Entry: -5 °C
